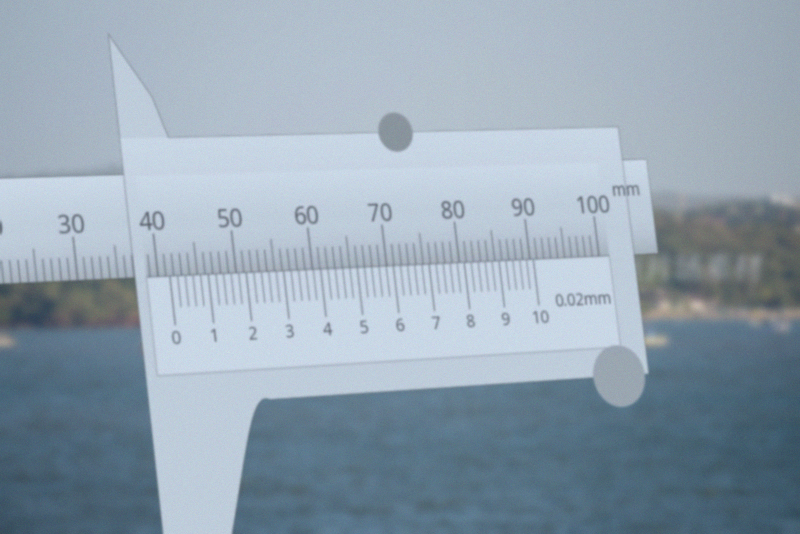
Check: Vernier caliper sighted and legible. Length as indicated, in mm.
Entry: 41.5 mm
